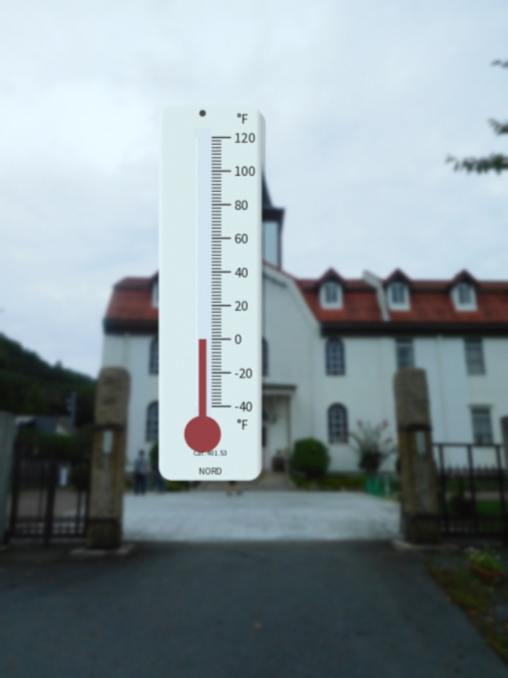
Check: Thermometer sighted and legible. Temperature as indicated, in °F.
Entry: 0 °F
